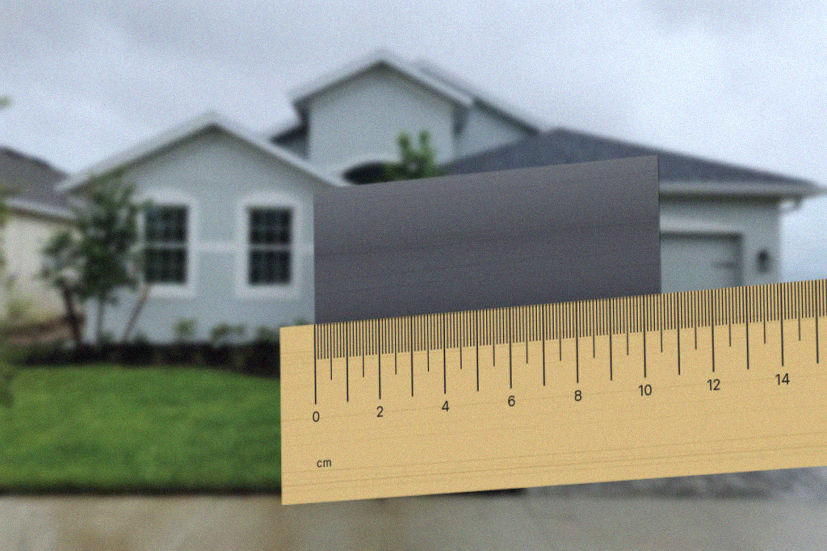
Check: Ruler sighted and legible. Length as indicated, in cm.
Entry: 10.5 cm
